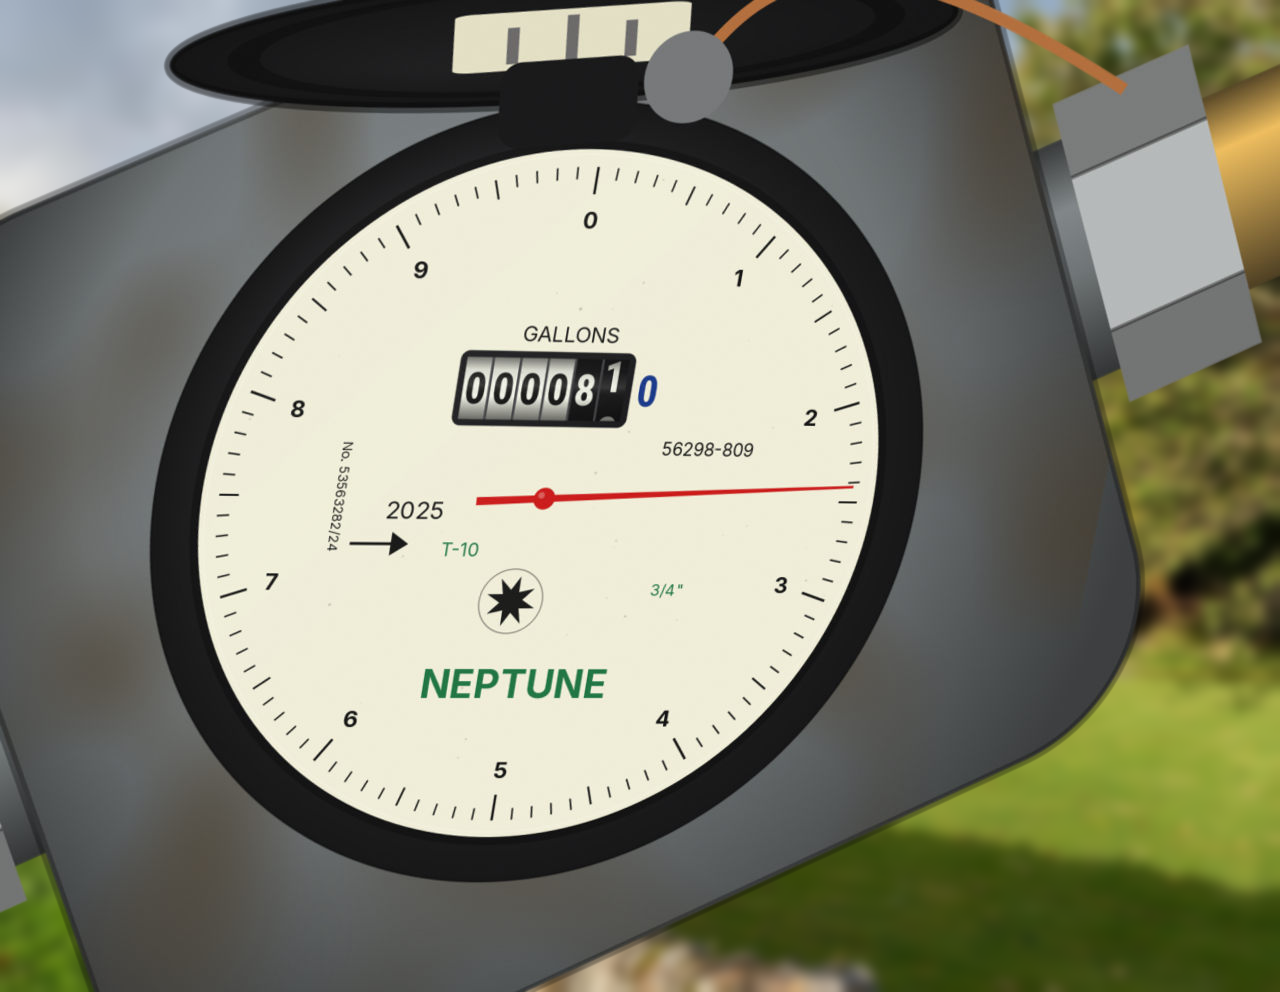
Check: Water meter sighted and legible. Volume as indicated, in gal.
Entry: 812.4 gal
